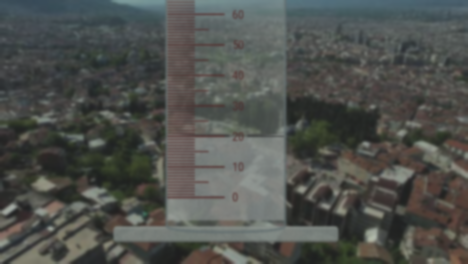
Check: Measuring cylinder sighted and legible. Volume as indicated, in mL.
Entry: 20 mL
